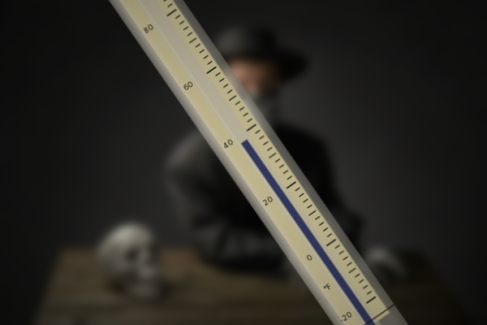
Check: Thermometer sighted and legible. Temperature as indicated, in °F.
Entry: 38 °F
